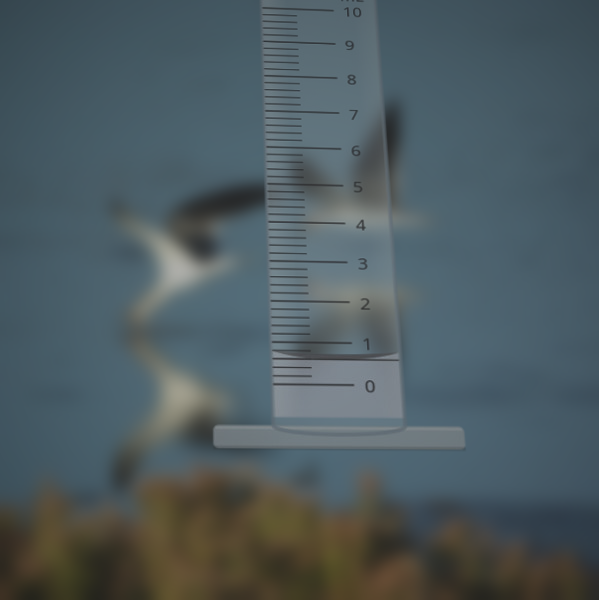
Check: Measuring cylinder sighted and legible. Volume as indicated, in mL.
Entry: 0.6 mL
